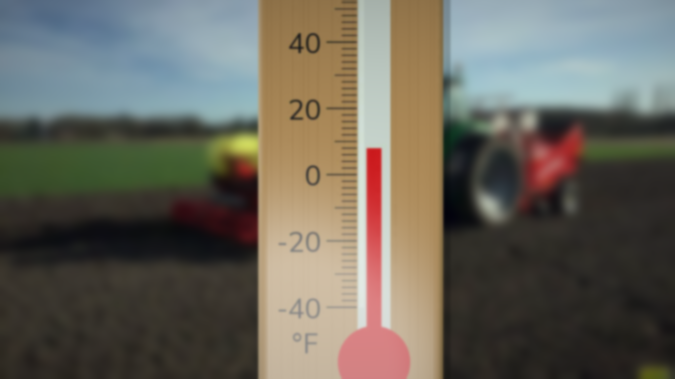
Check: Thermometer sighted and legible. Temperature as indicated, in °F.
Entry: 8 °F
